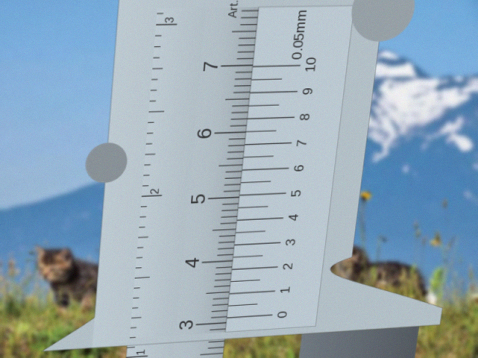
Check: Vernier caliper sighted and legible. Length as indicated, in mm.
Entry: 30.8 mm
